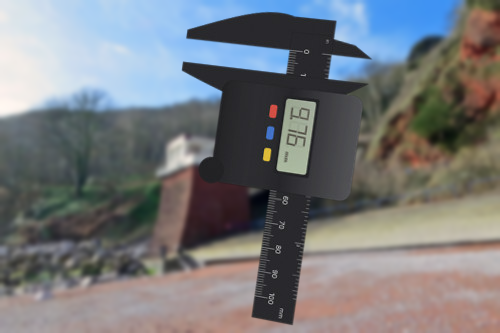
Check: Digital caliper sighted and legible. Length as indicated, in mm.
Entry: 9.76 mm
